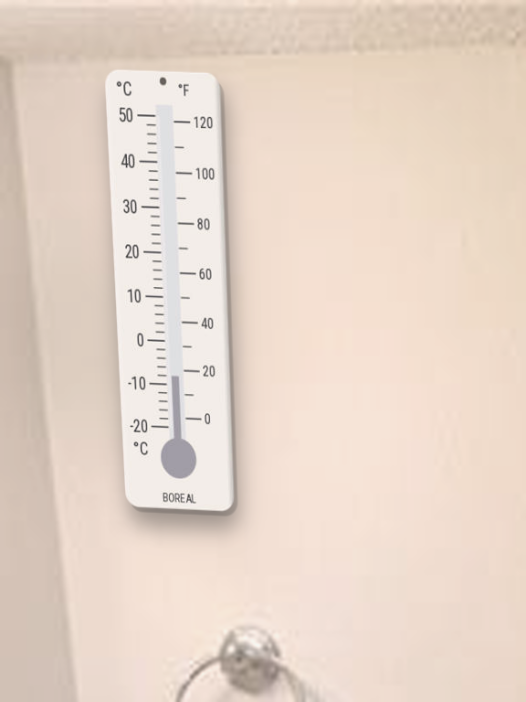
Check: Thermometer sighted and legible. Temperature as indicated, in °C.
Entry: -8 °C
